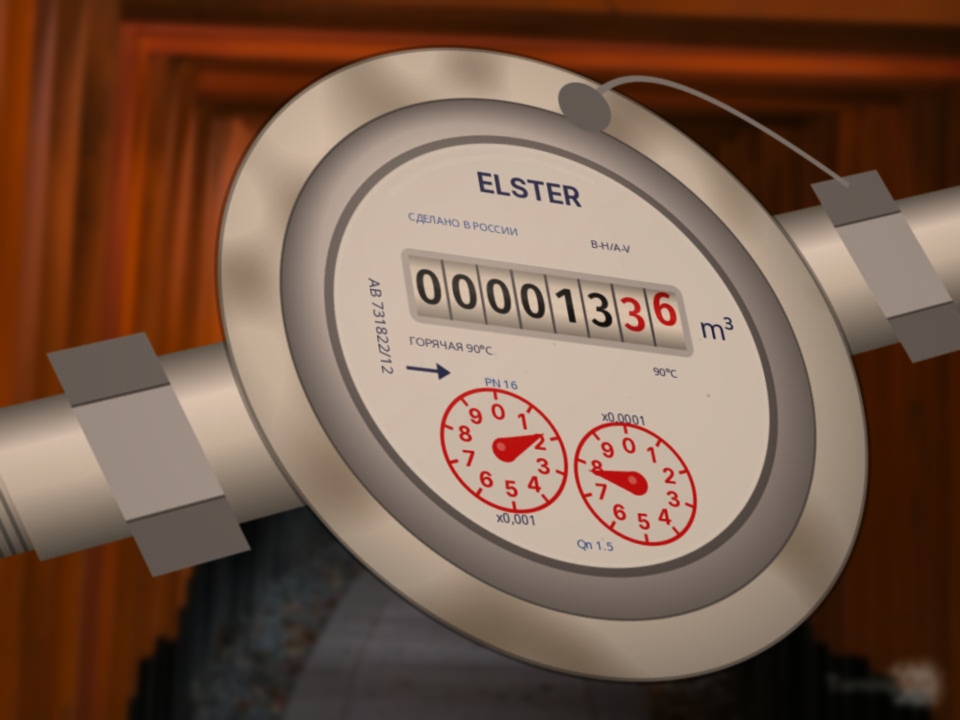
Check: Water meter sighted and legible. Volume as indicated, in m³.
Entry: 13.3617 m³
